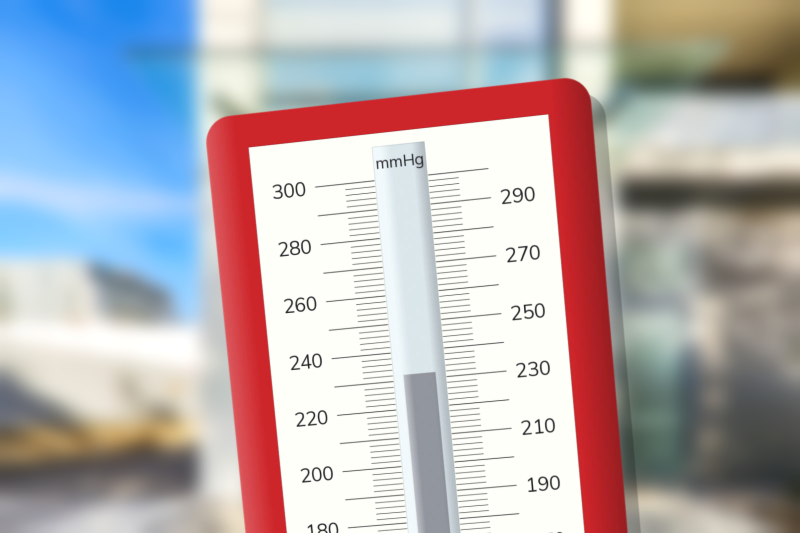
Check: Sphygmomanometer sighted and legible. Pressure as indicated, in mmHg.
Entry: 232 mmHg
